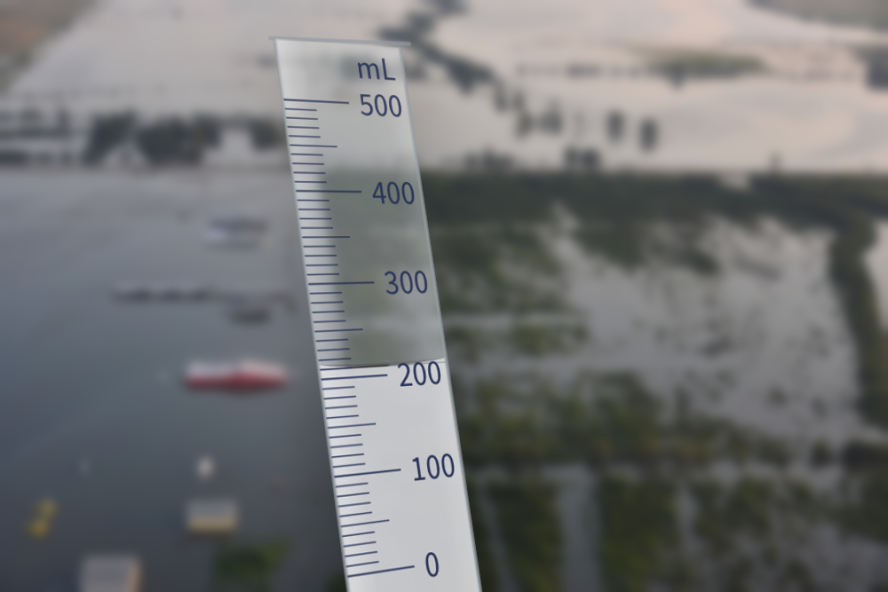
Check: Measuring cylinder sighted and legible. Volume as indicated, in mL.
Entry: 210 mL
